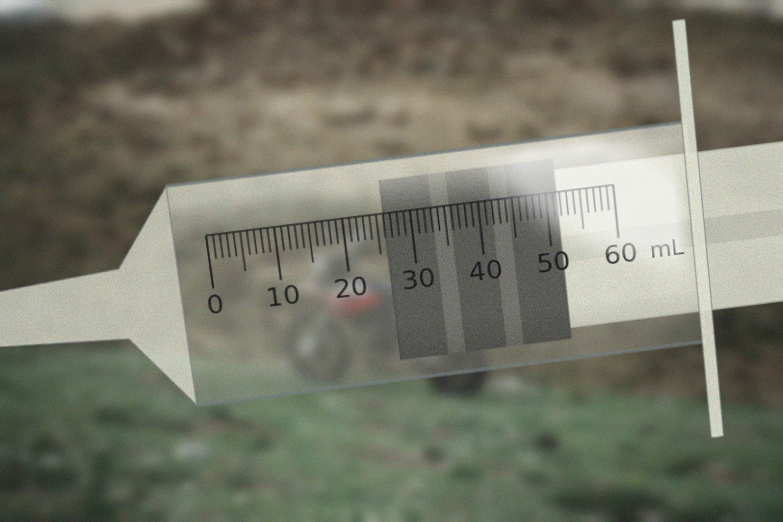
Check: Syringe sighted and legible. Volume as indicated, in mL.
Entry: 26 mL
